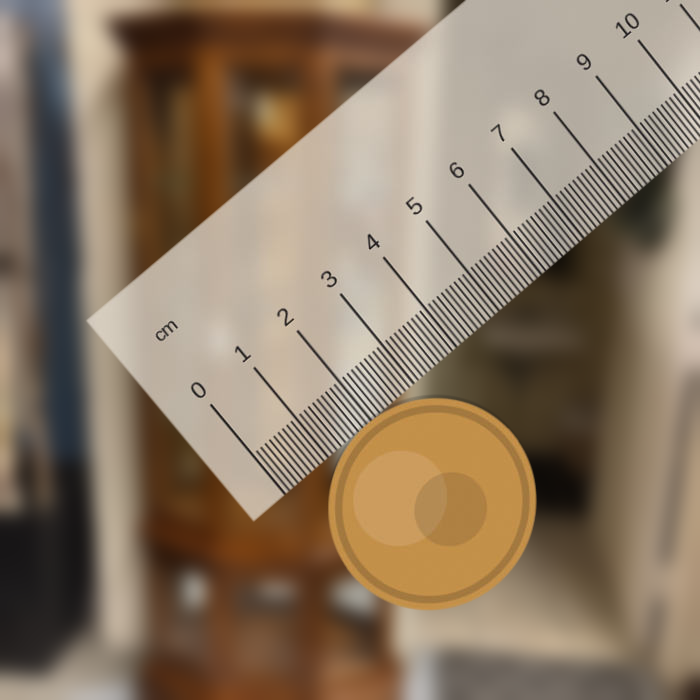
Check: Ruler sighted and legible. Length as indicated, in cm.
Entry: 3.8 cm
